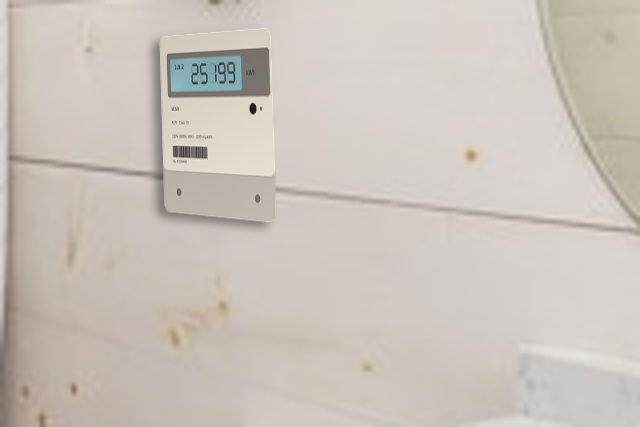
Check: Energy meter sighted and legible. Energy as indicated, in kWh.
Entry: 25199 kWh
